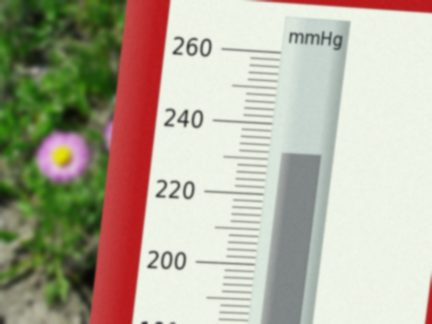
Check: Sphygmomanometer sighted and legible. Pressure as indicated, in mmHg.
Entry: 232 mmHg
